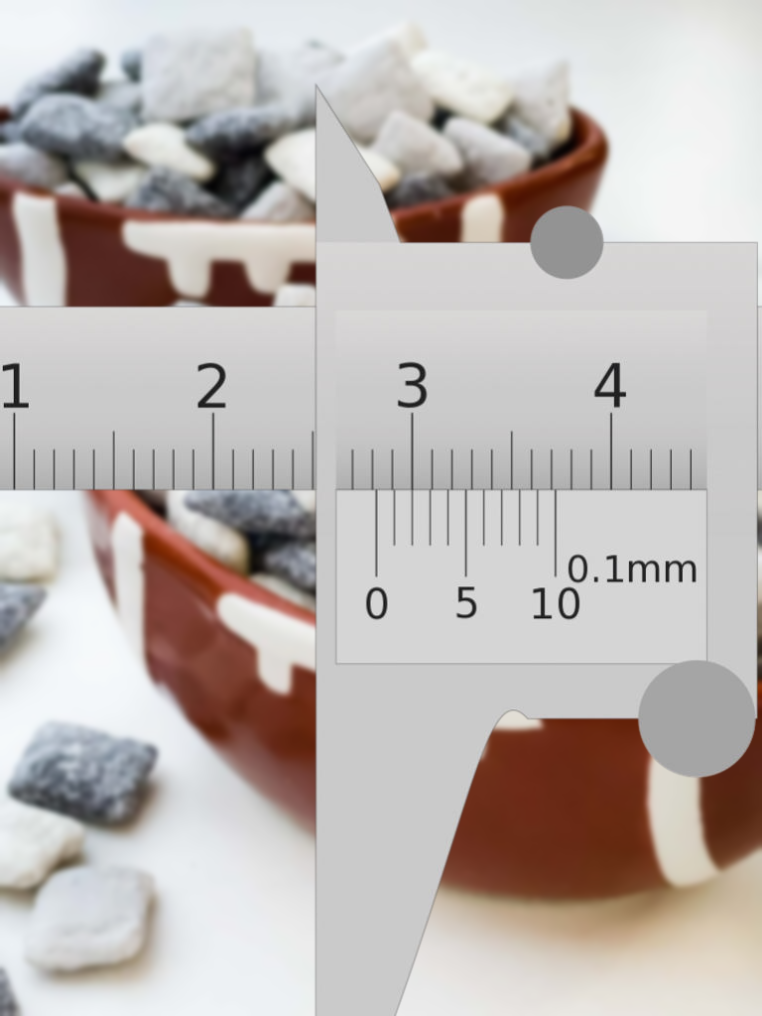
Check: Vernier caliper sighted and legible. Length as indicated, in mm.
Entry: 28.2 mm
